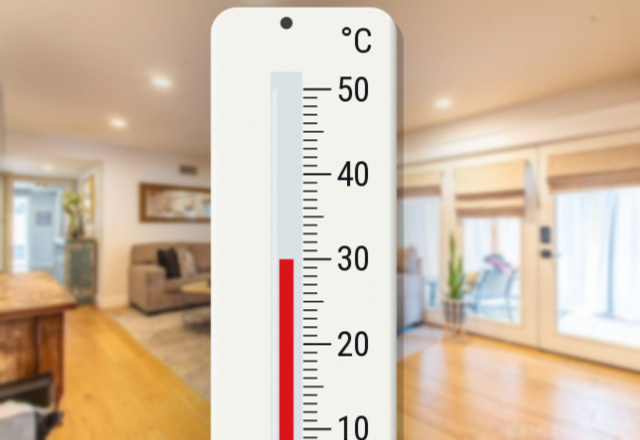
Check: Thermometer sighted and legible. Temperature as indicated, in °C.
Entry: 30 °C
